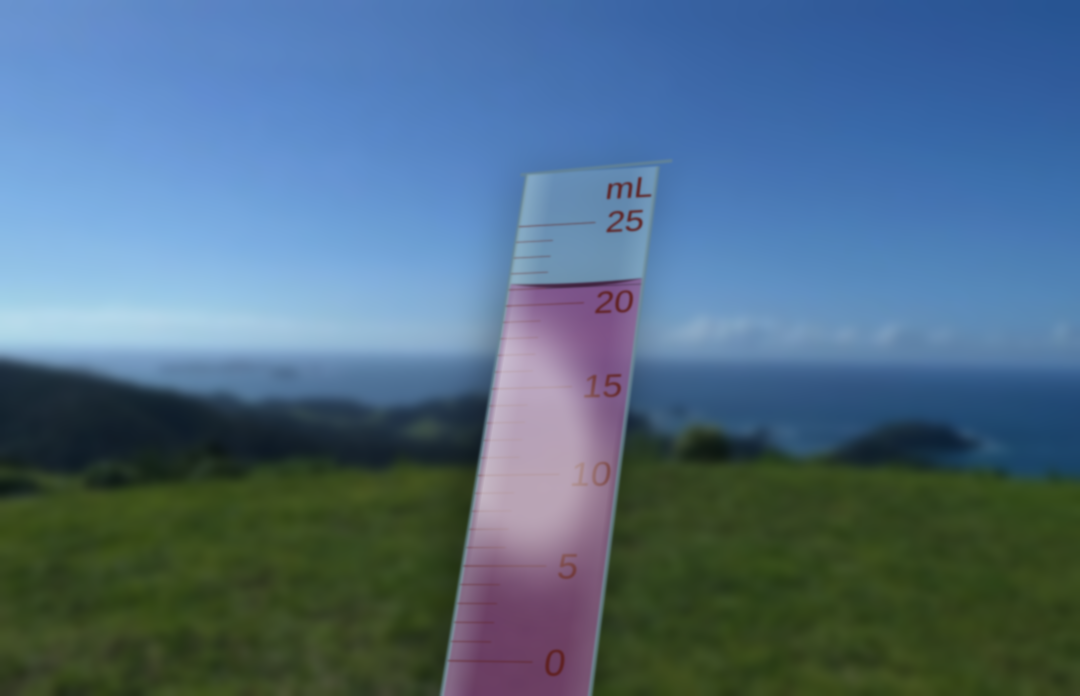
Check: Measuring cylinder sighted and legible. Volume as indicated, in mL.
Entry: 21 mL
